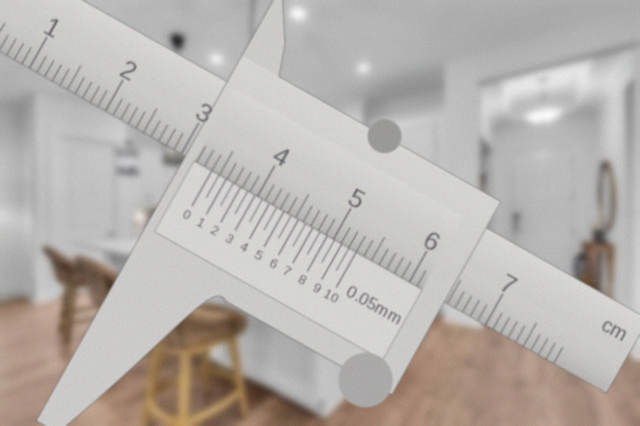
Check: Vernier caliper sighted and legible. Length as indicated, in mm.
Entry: 34.0 mm
